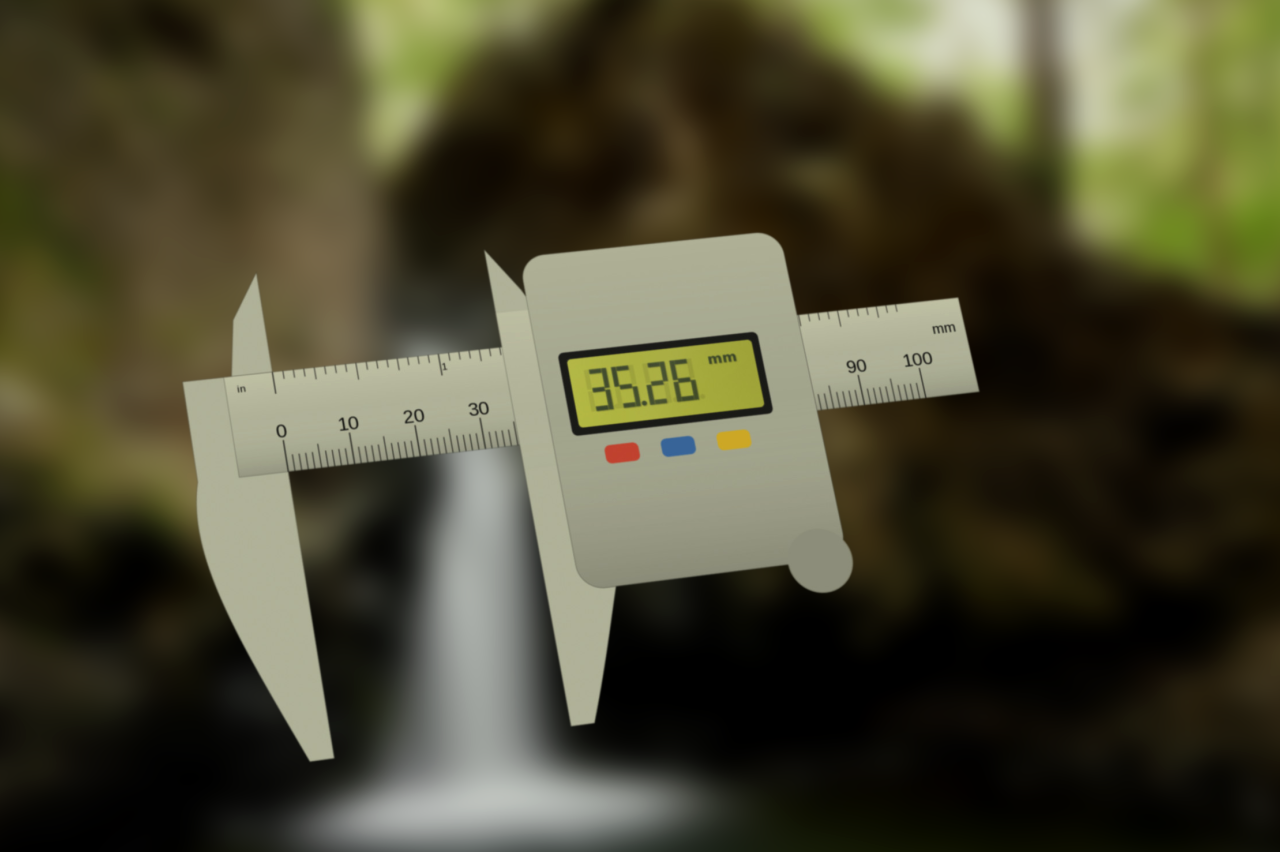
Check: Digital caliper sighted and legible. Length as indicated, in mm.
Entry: 35.26 mm
